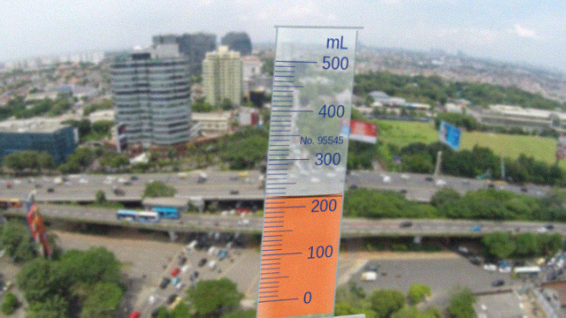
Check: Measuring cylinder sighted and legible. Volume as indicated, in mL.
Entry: 220 mL
